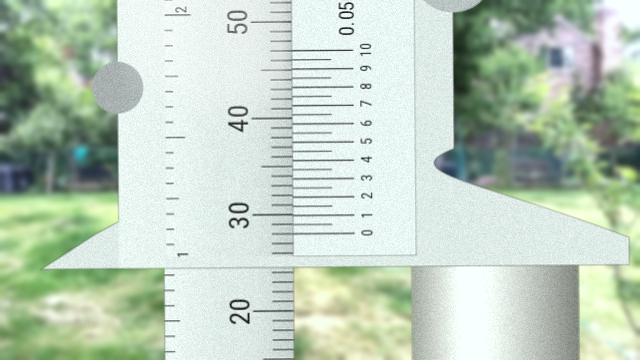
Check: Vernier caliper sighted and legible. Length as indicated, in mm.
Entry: 28.0 mm
